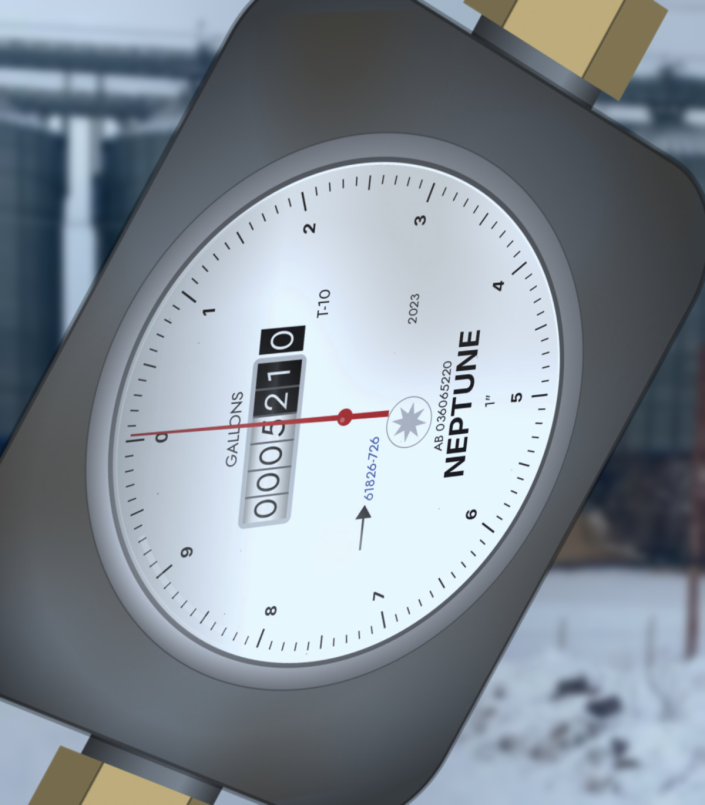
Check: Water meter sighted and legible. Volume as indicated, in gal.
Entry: 5210.0 gal
